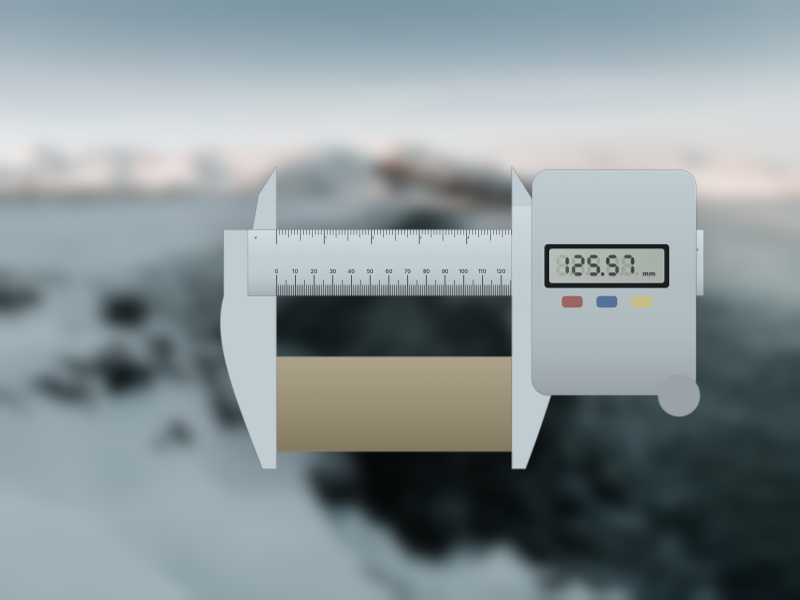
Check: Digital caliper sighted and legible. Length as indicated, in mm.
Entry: 125.57 mm
